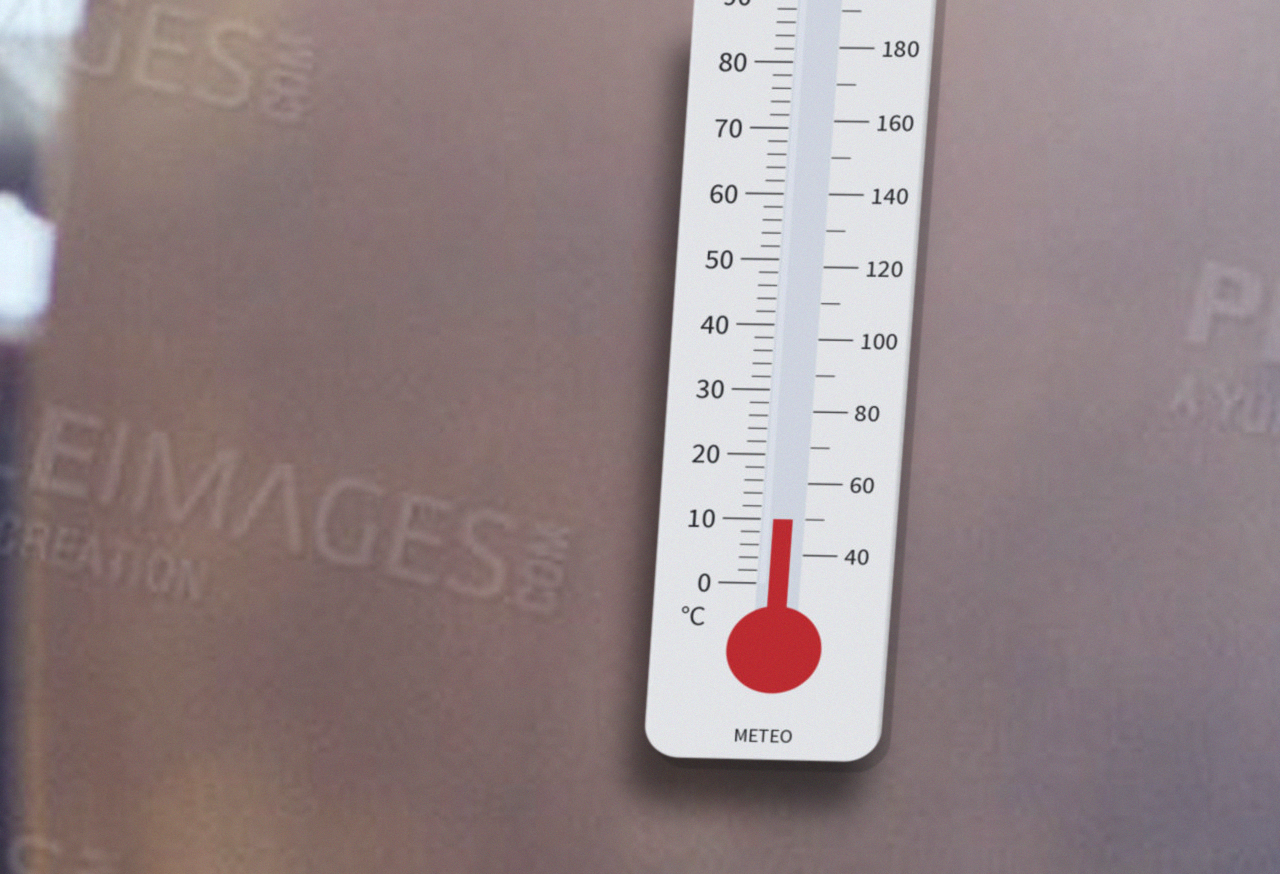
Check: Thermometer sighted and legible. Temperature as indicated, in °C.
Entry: 10 °C
